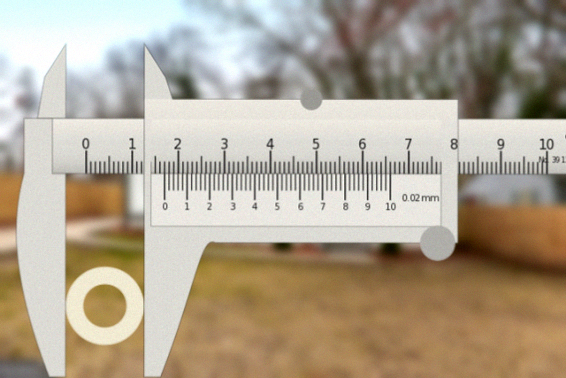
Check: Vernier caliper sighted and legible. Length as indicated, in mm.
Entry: 17.0 mm
